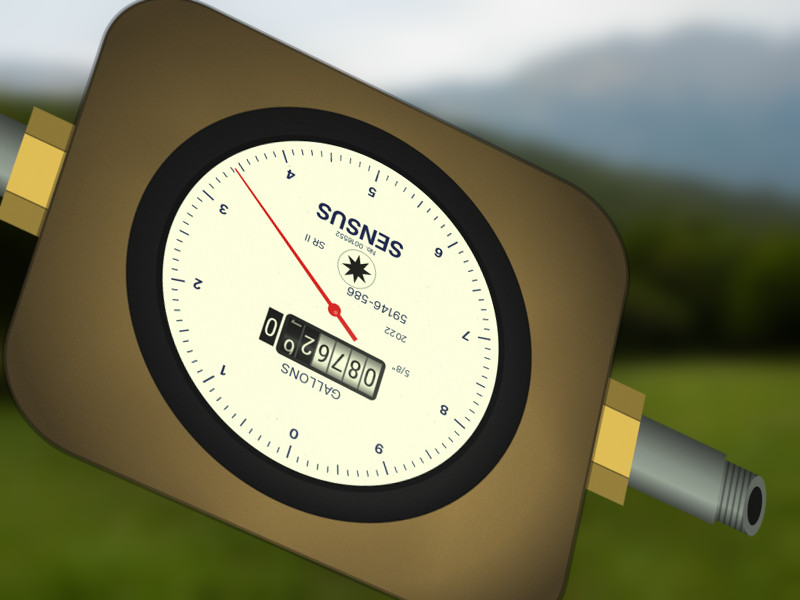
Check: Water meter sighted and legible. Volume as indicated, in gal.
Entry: 876263.4 gal
